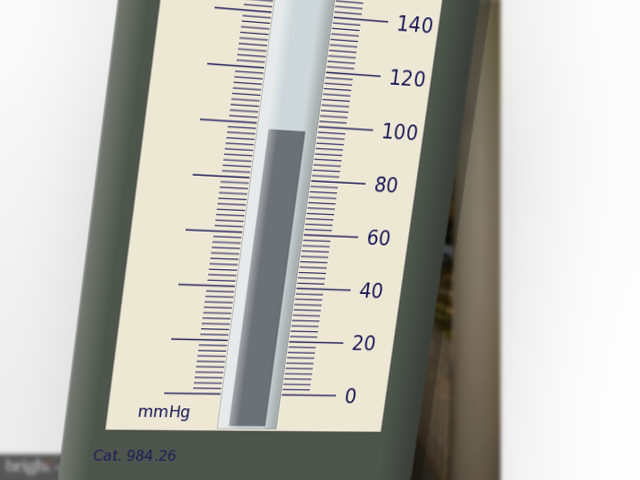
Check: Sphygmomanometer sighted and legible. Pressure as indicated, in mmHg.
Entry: 98 mmHg
